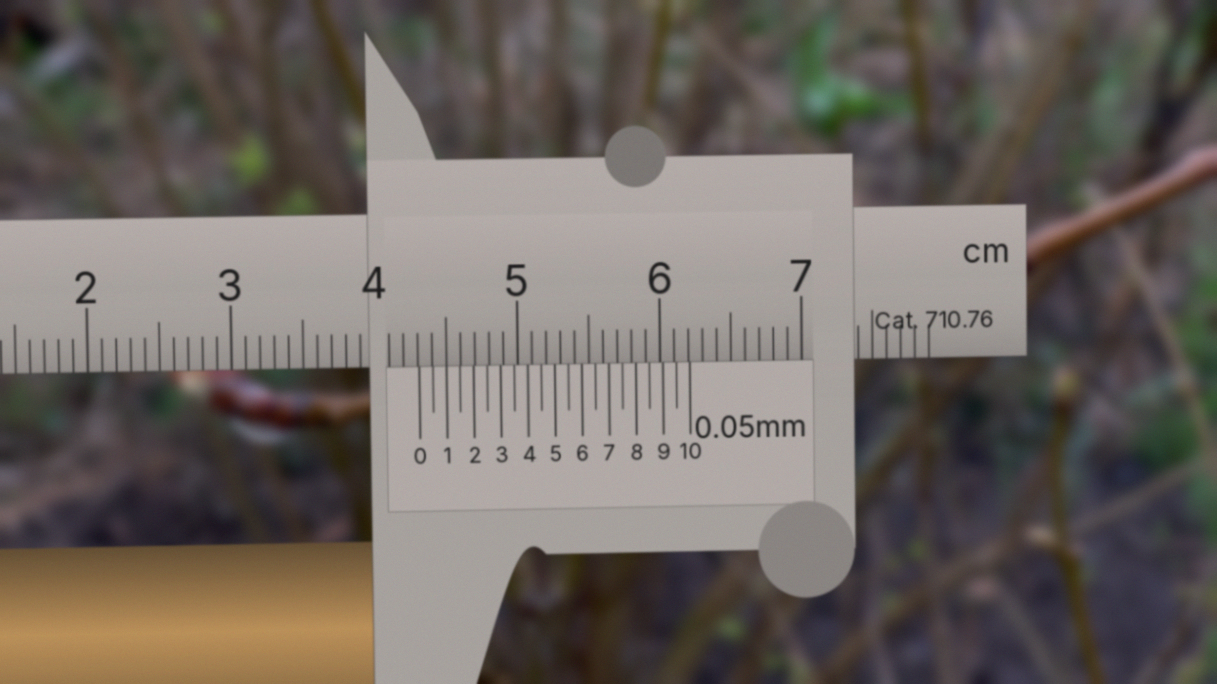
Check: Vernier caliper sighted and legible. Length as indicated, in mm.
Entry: 43.1 mm
